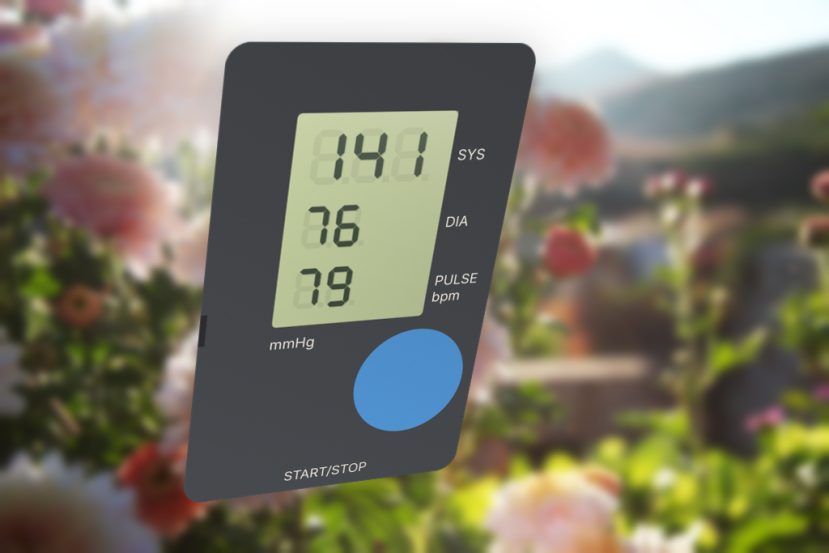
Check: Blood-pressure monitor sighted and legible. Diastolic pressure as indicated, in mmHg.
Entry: 76 mmHg
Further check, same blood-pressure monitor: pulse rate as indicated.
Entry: 79 bpm
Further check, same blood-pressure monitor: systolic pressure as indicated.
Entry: 141 mmHg
